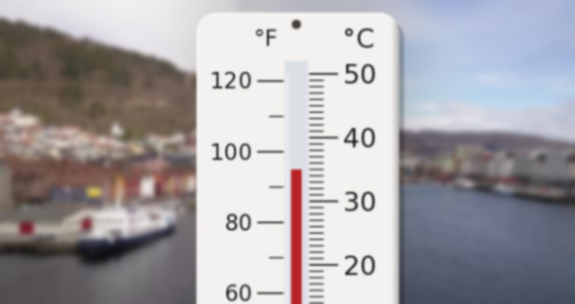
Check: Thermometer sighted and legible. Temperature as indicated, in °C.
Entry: 35 °C
